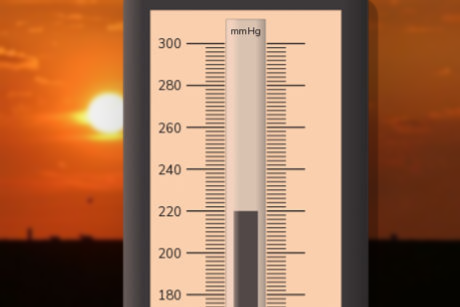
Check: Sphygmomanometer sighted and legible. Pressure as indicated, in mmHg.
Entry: 220 mmHg
